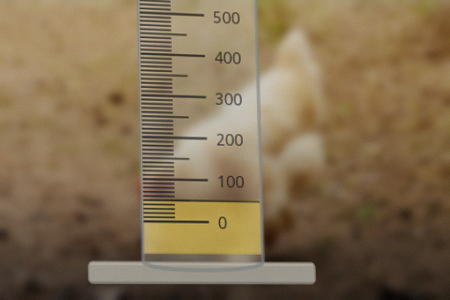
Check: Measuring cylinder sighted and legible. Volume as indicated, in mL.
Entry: 50 mL
